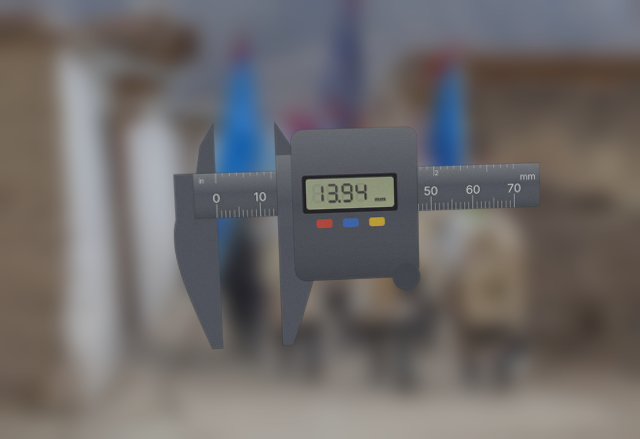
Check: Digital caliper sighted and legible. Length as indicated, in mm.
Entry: 13.94 mm
